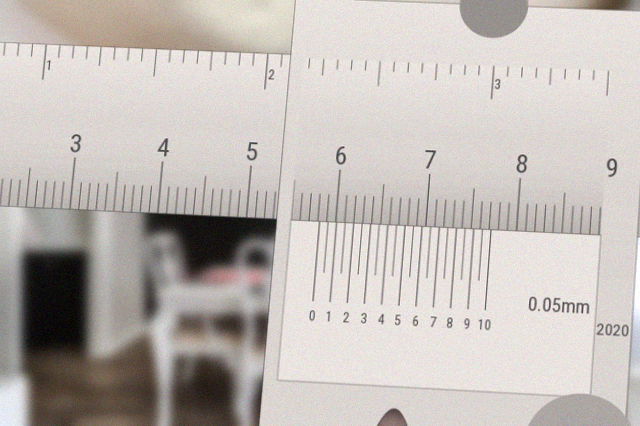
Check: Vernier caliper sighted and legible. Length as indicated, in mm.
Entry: 58.2 mm
